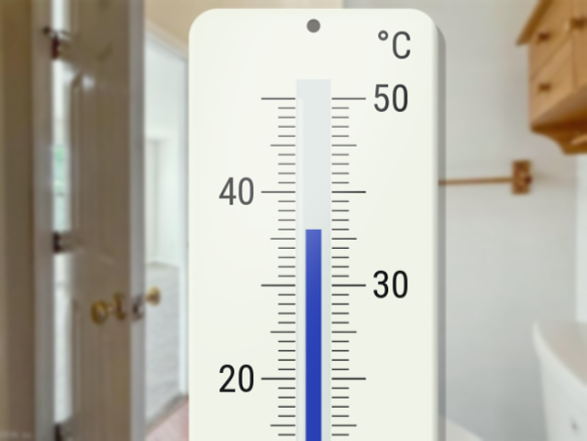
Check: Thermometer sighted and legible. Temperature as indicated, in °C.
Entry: 36 °C
